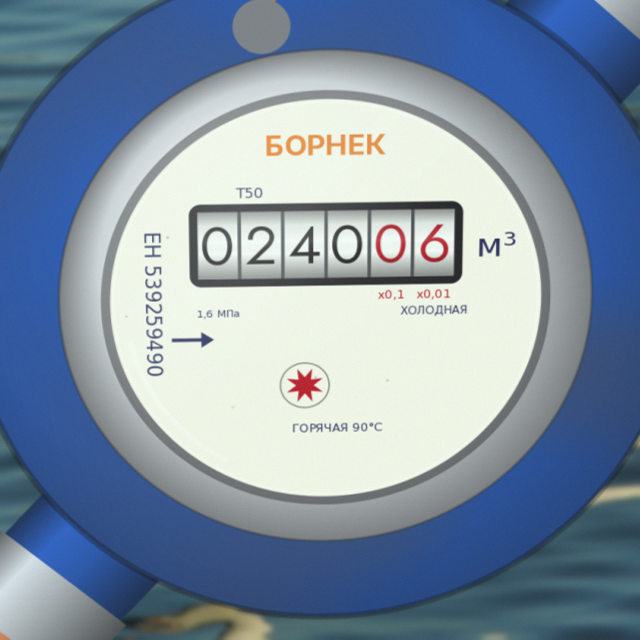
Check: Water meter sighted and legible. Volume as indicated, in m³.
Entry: 240.06 m³
